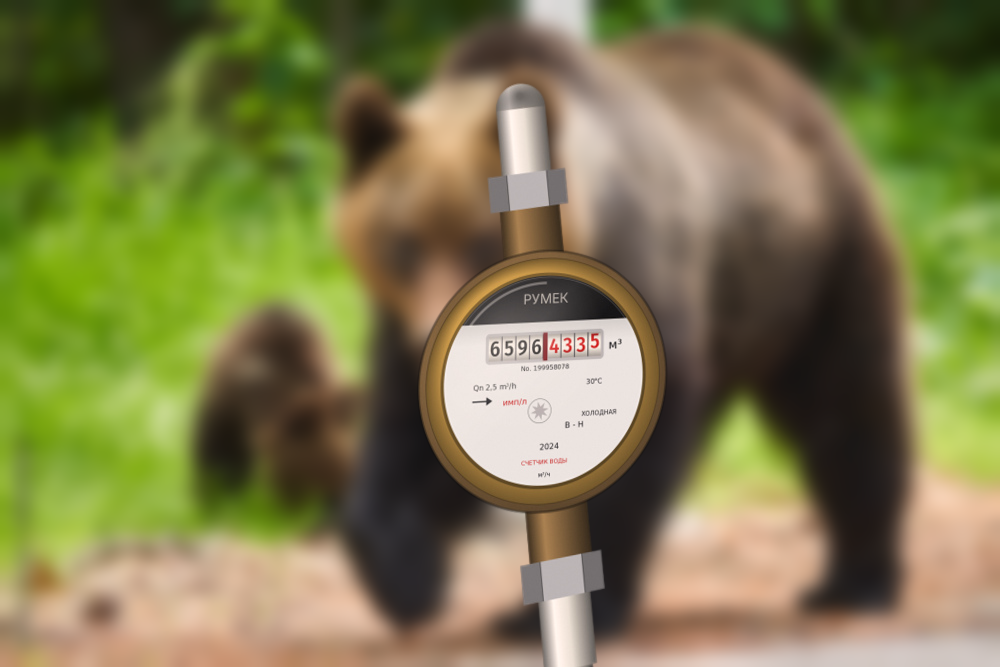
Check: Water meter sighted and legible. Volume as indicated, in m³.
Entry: 6596.4335 m³
